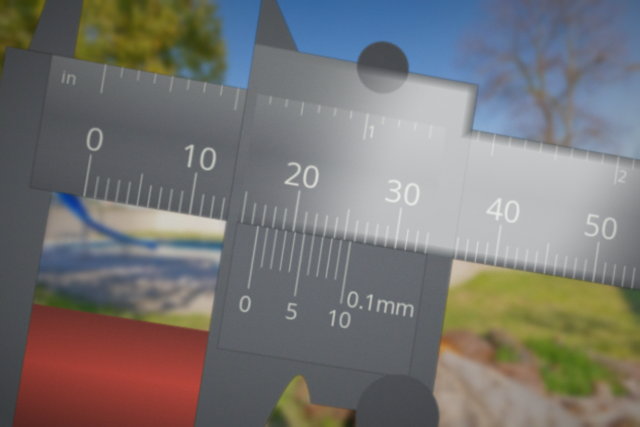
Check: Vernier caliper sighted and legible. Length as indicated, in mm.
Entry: 16.6 mm
